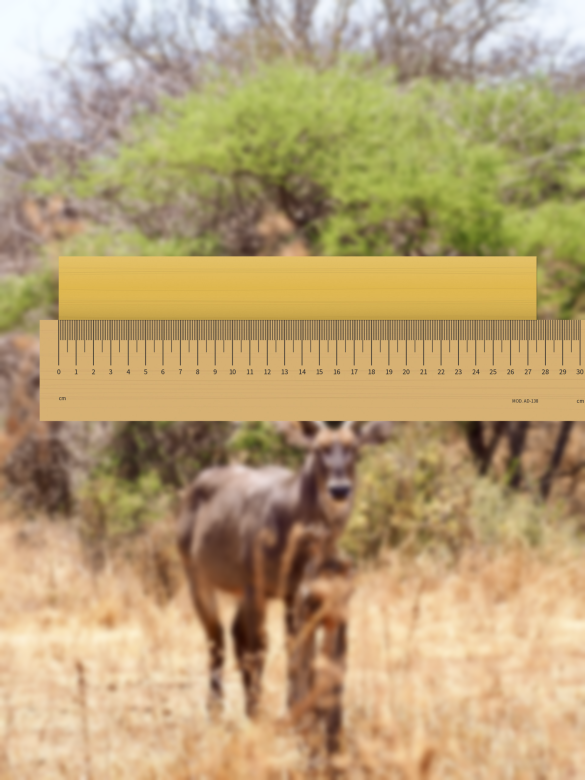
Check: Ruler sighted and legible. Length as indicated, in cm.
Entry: 27.5 cm
